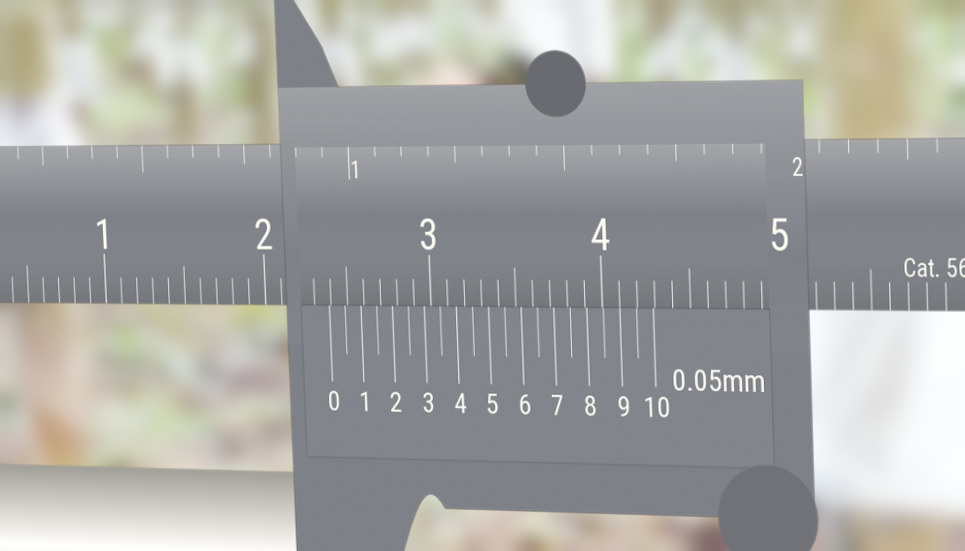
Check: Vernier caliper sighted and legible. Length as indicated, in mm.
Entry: 23.9 mm
